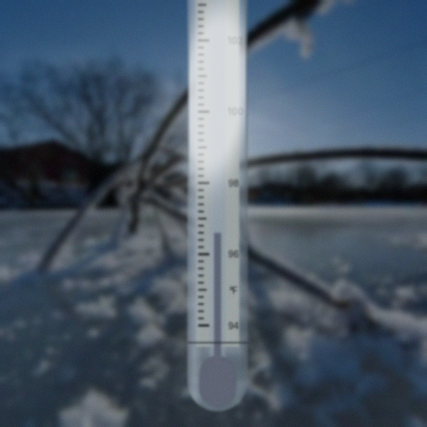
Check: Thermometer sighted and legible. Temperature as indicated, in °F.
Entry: 96.6 °F
